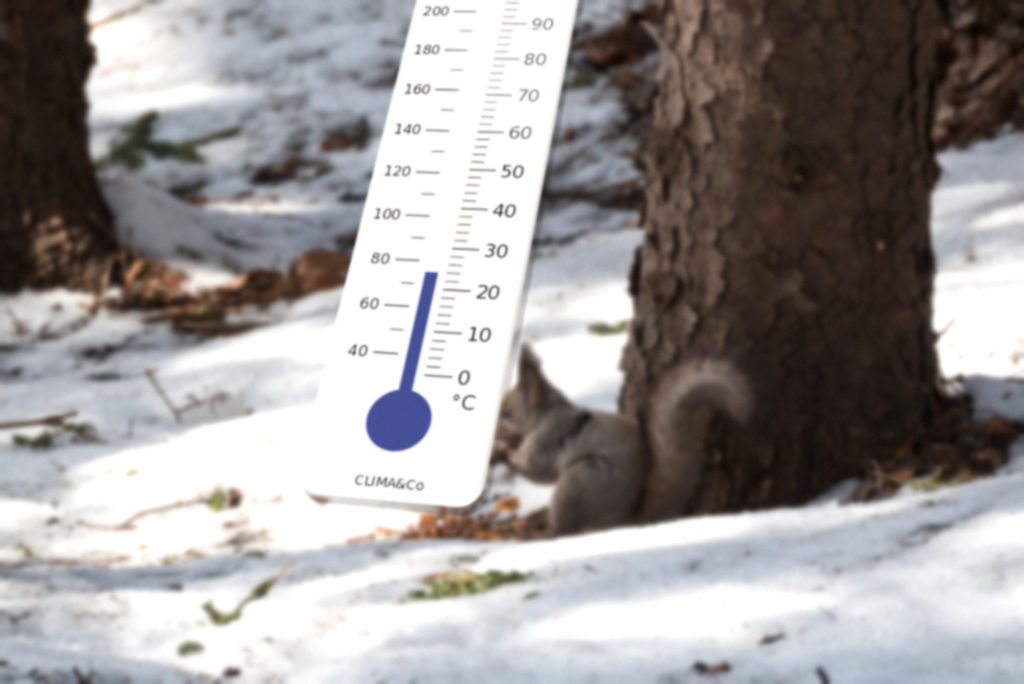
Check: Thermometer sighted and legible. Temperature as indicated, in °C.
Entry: 24 °C
